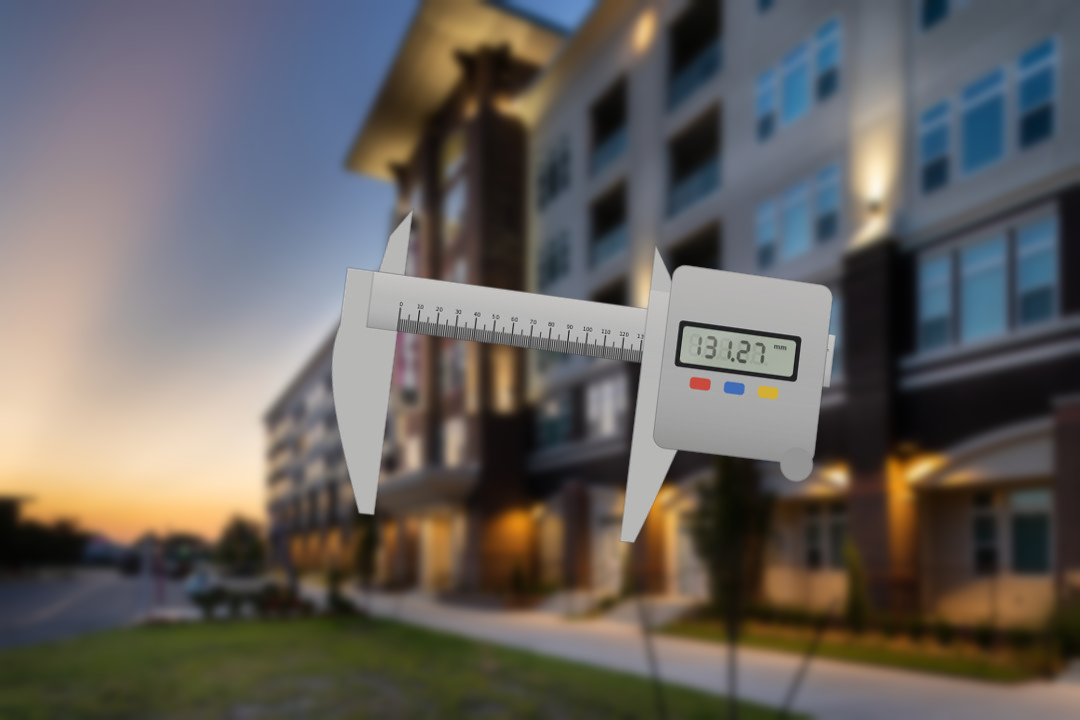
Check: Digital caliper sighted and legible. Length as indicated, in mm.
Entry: 131.27 mm
